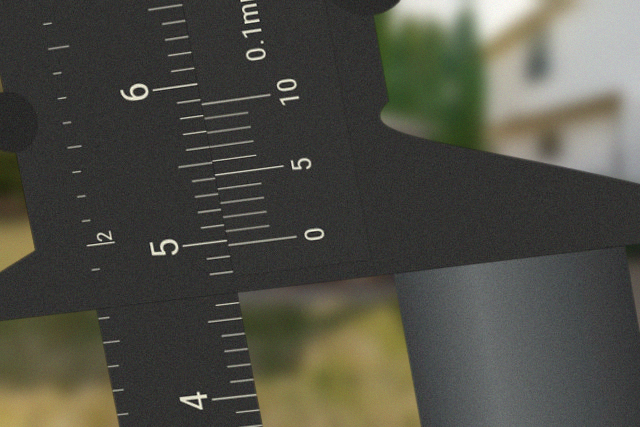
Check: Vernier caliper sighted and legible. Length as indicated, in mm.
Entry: 49.7 mm
